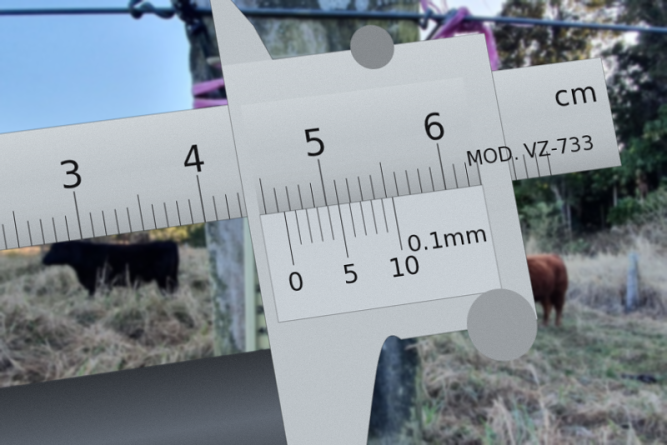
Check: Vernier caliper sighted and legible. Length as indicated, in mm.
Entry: 46.5 mm
